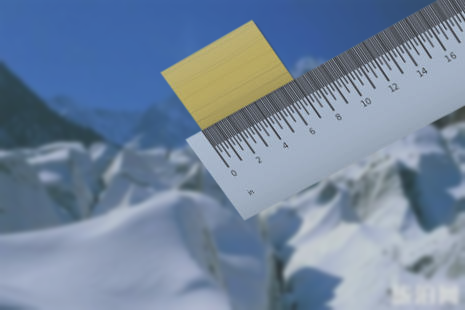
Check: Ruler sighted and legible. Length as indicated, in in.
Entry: 7 in
